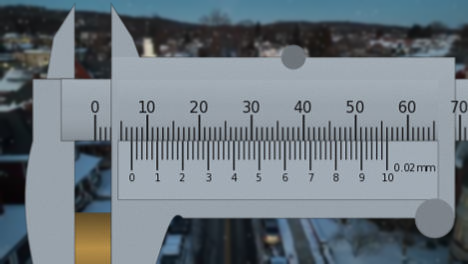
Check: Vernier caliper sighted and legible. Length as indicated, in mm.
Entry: 7.0 mm
